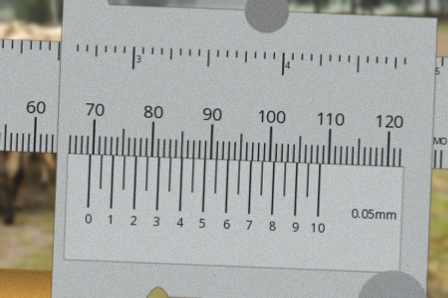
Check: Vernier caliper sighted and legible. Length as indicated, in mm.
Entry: 69.5 mm
